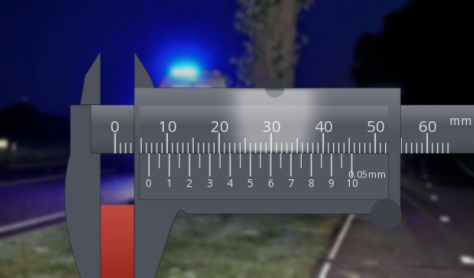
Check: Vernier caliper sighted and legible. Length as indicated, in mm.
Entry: 6.5 mm
